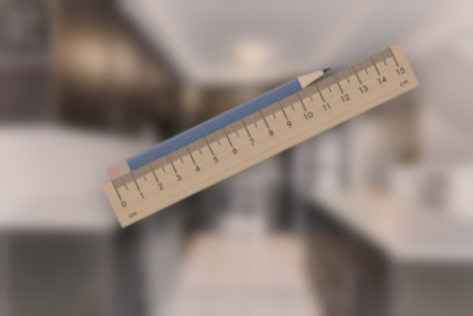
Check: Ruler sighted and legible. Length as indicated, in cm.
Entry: 12 cm
